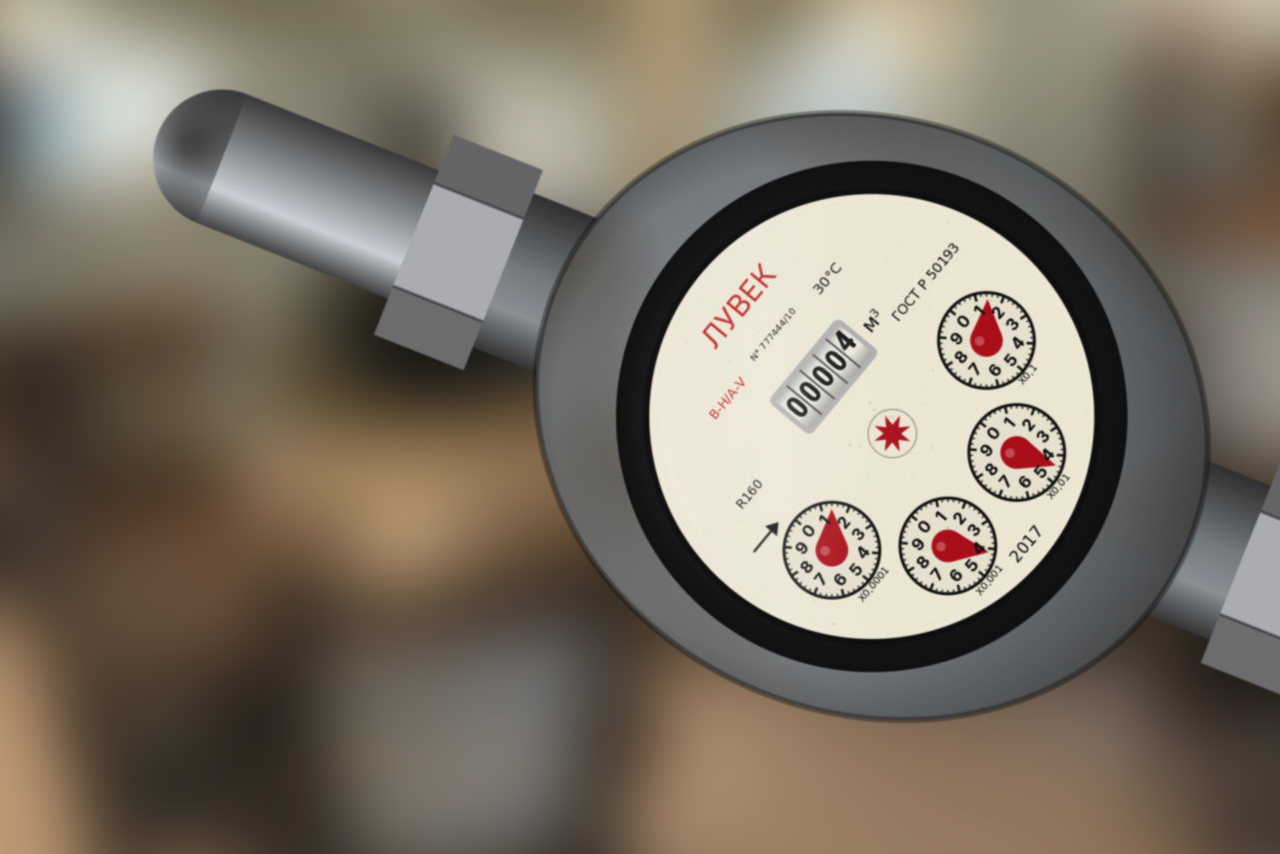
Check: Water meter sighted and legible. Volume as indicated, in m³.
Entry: 4.1441 m³
